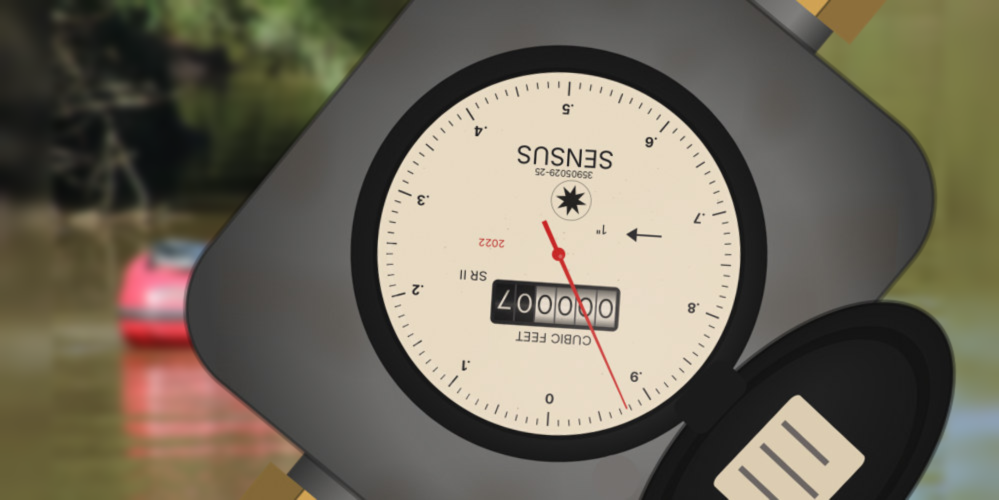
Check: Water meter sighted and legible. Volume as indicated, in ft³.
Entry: 6.92 ft³
